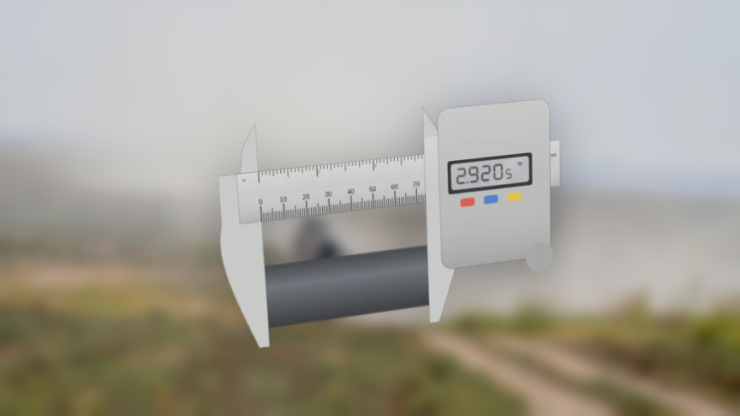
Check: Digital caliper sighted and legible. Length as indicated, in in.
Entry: 2.9205 in
